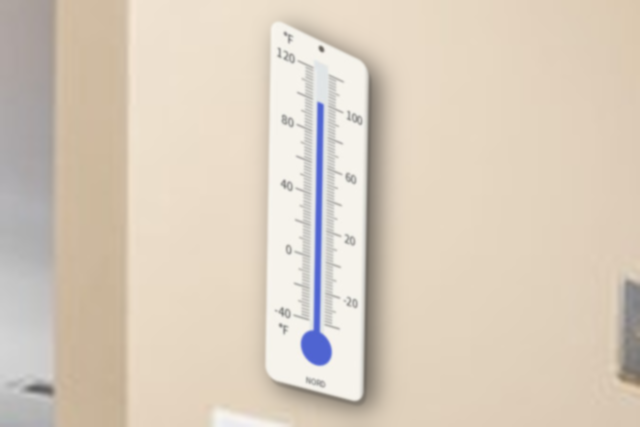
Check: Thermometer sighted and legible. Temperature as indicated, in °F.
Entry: 100 °F
